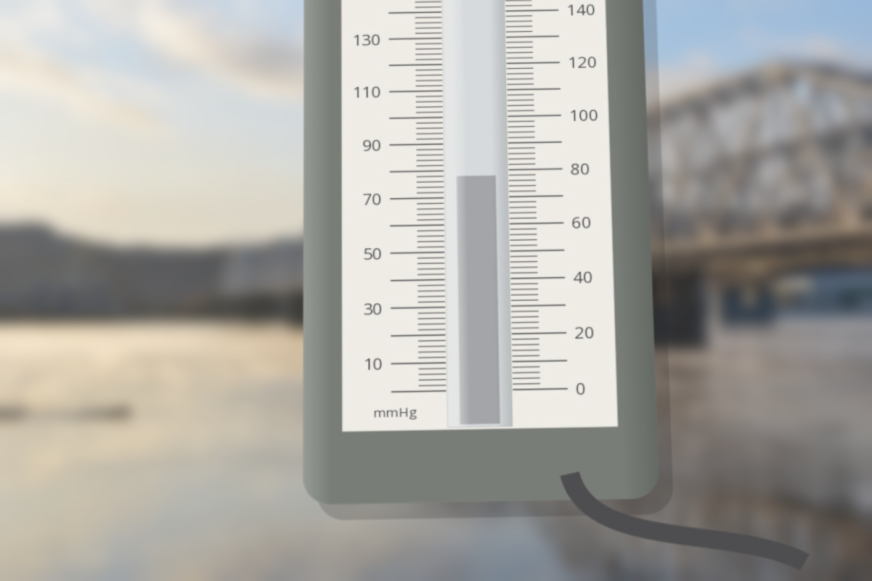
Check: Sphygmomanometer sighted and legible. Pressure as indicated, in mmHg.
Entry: 78 mmHg
